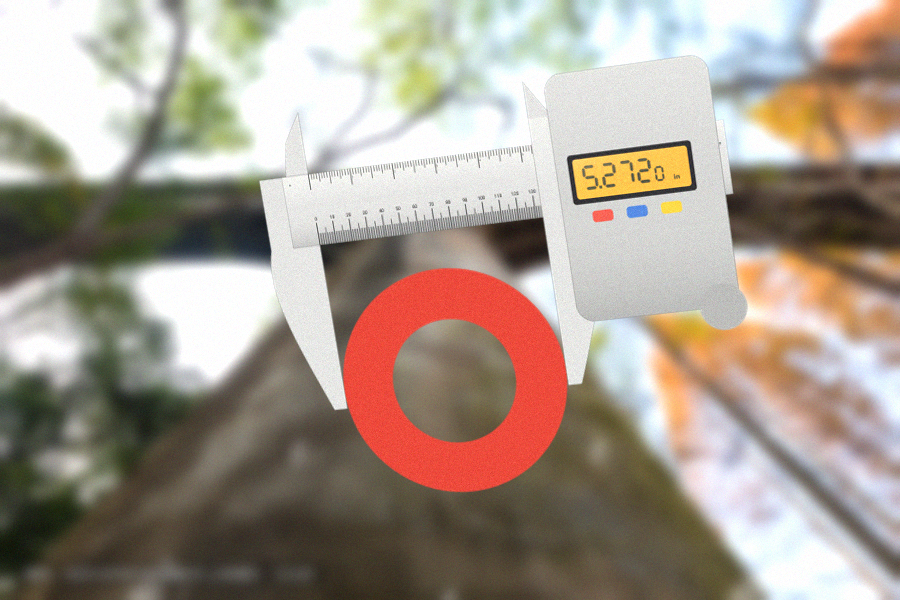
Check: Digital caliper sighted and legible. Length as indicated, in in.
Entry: 5.2720 in
